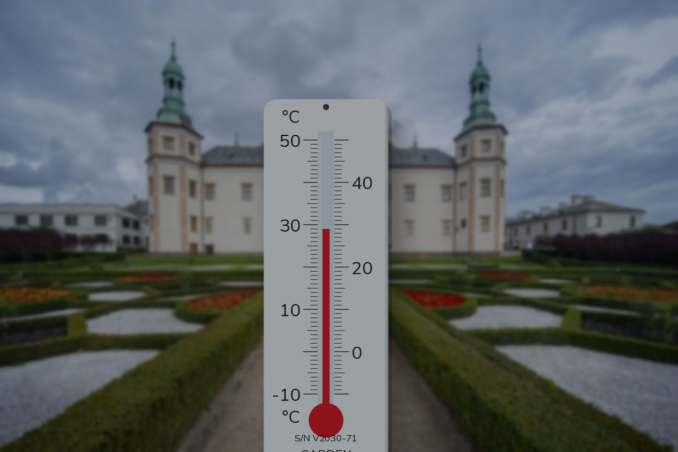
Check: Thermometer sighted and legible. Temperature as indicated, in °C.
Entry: 29 °C
